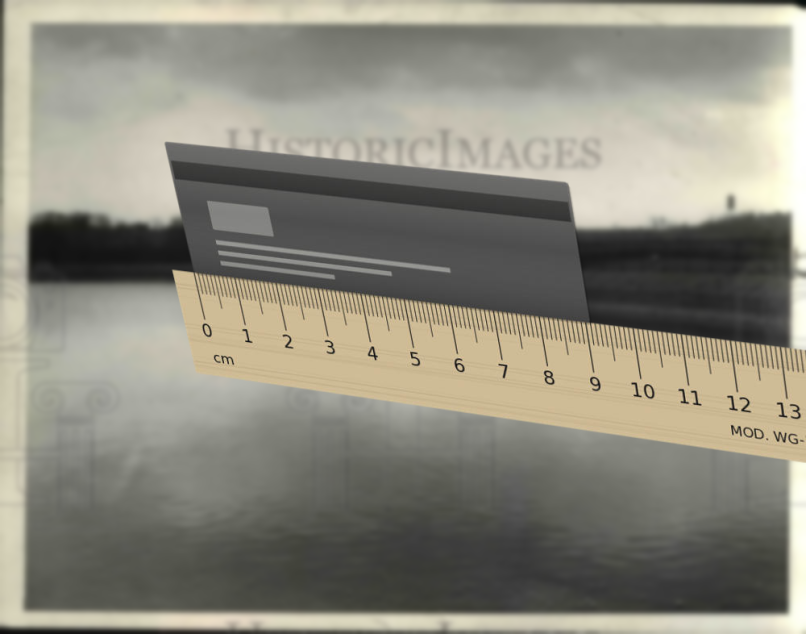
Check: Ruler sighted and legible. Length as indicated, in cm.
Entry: 9.1 cm
